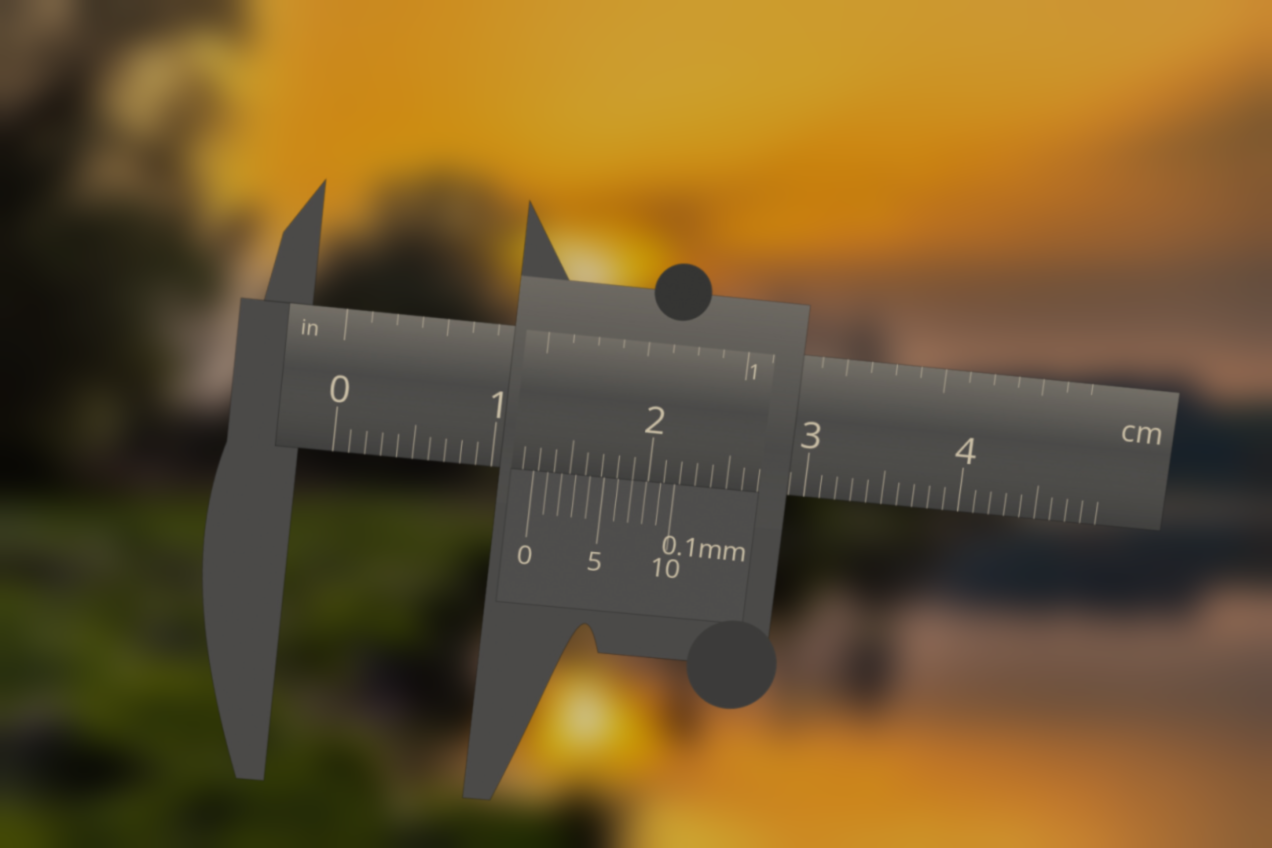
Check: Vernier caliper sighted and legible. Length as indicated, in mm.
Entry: 12.7 mm
